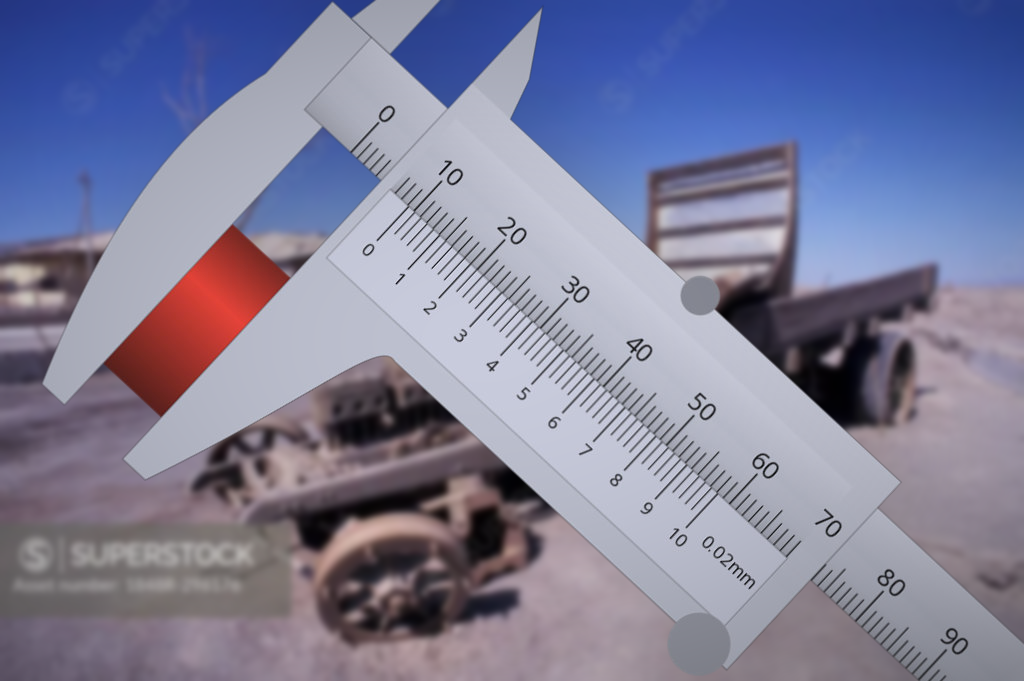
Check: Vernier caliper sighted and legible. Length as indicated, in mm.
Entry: 9.2 mm
